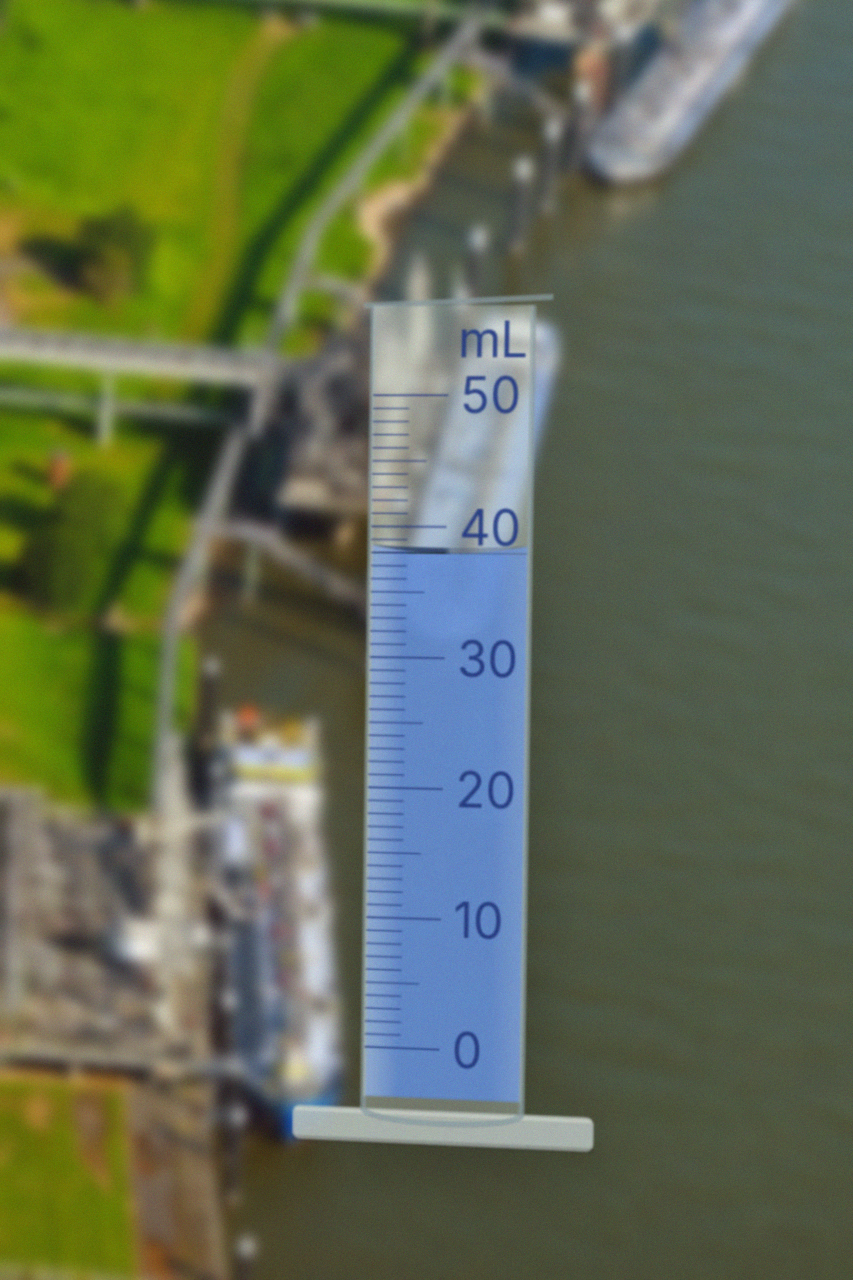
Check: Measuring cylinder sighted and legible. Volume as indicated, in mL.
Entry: 38 mL
